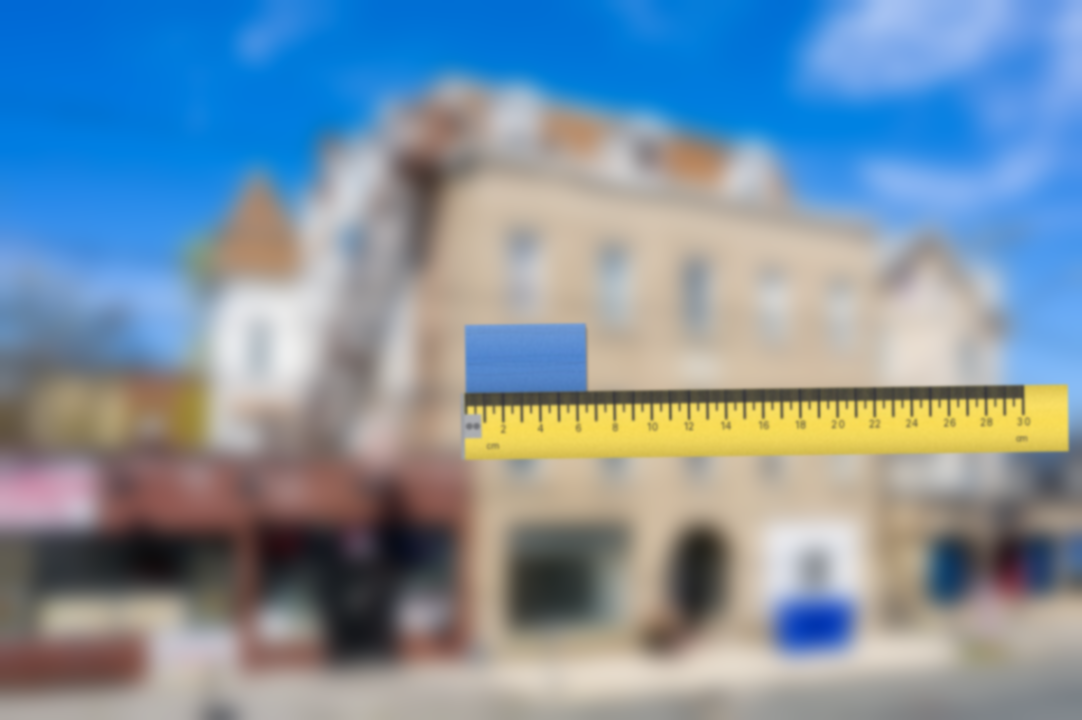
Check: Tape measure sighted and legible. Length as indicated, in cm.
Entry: 6.5 cm
